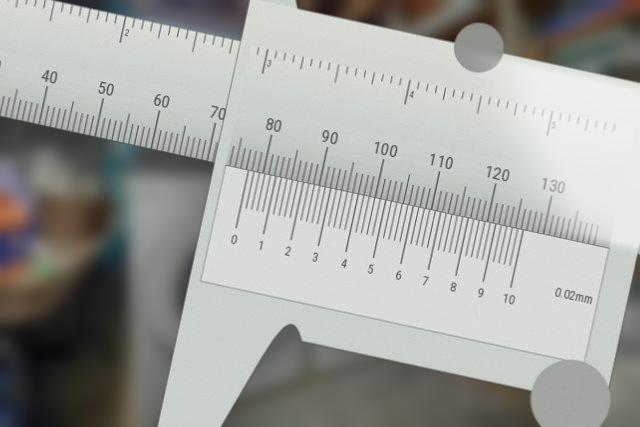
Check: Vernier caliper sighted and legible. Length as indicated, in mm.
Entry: 77.4 mm
